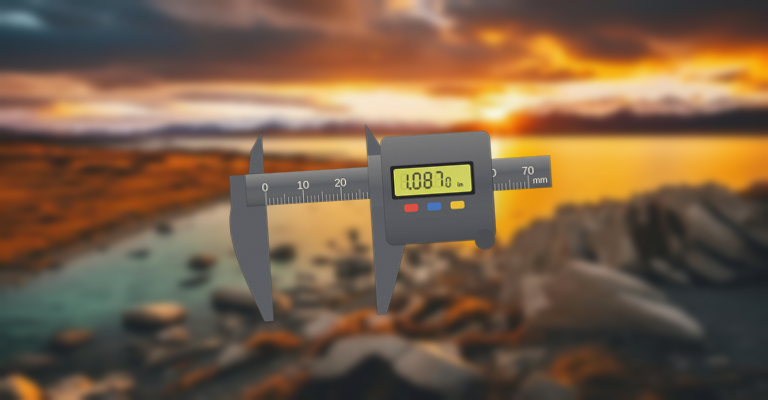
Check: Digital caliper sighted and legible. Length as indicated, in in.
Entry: 1.0870 in
